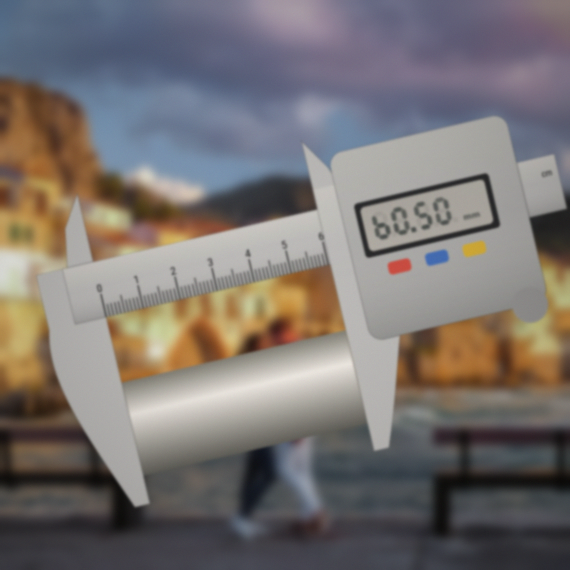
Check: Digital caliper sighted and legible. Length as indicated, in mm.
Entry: 60.50 mm
